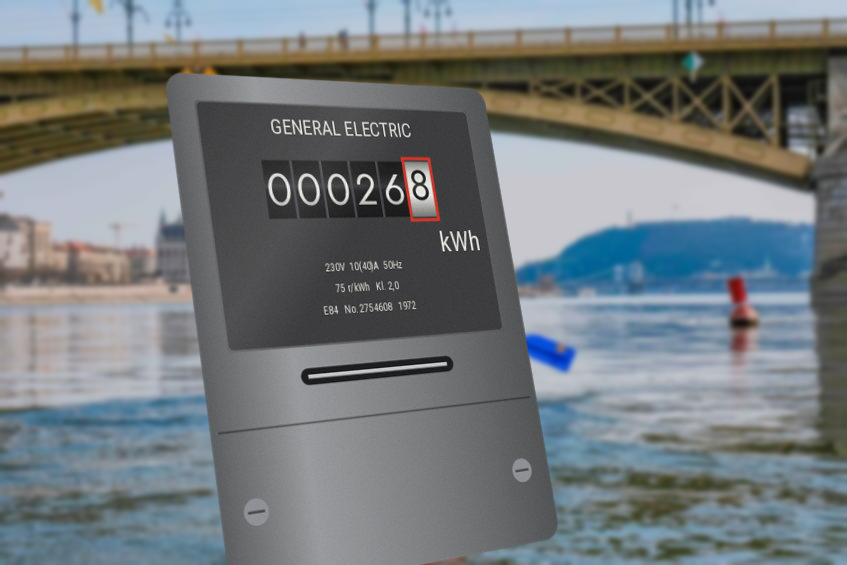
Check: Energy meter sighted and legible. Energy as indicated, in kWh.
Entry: 26.8 kWh
